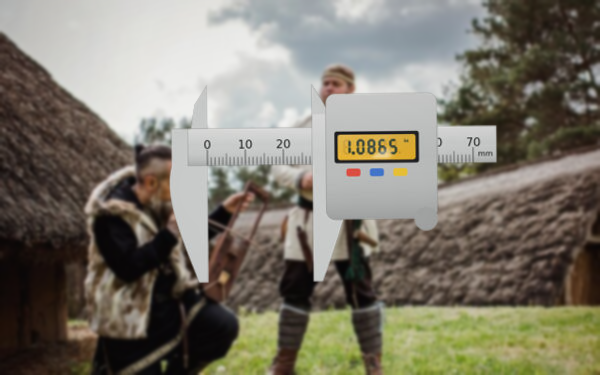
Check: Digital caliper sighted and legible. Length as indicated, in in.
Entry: 1.0865 in
